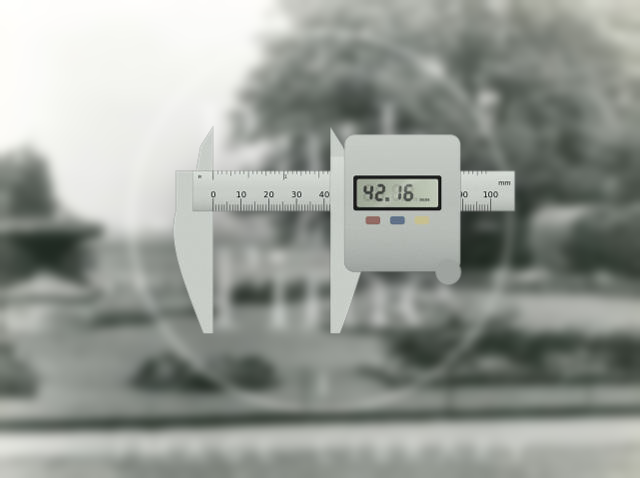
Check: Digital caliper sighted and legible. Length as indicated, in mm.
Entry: 42.16 mm
